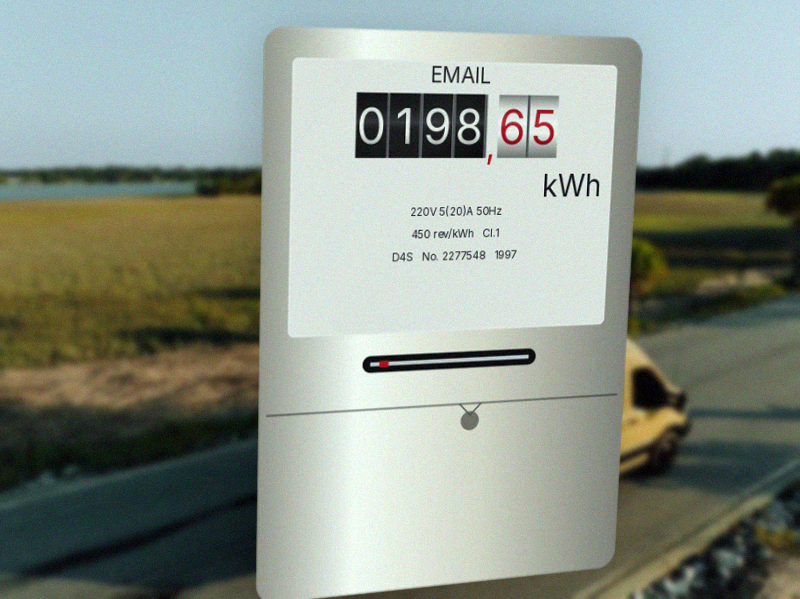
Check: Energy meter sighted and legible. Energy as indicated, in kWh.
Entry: 198.65 kWh
